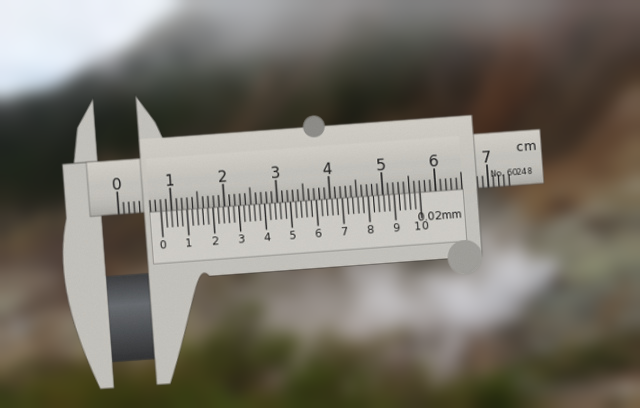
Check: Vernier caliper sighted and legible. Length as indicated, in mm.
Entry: 8.0 mm
